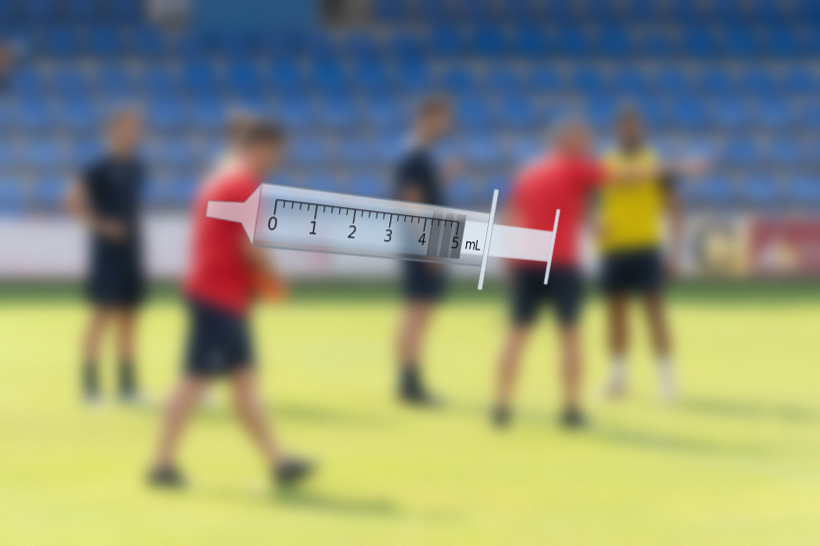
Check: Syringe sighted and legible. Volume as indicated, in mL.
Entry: 4.2 mL
